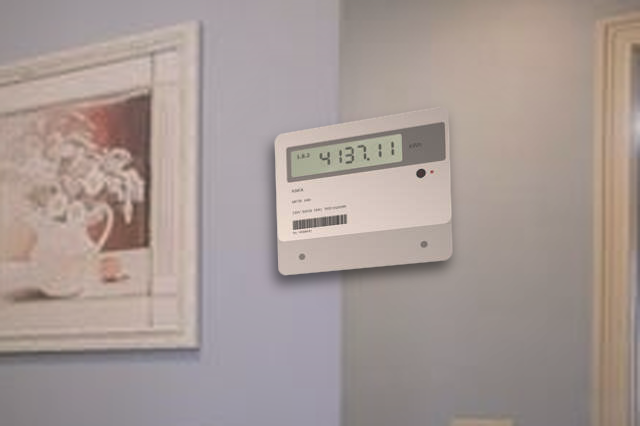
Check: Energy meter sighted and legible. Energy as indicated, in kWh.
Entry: 4137.11 kWh
